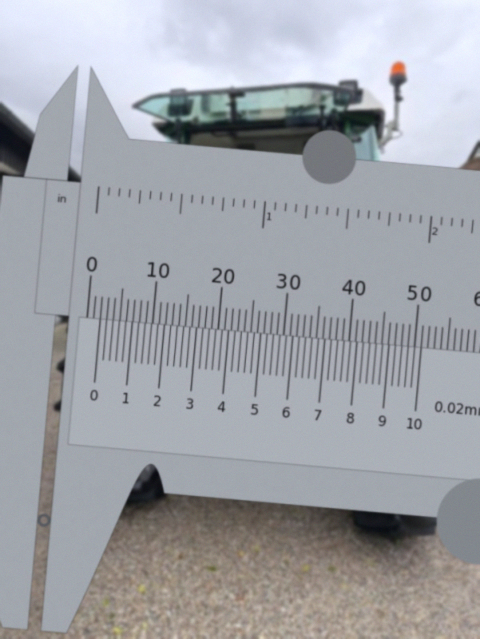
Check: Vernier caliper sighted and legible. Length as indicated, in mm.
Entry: 2.0 mm
